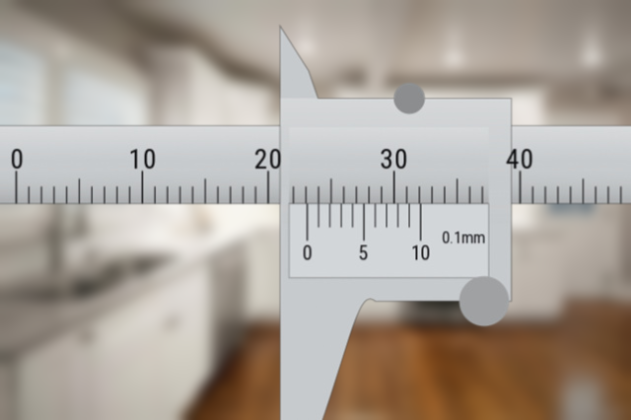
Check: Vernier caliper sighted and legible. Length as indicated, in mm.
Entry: 23.1 mm
